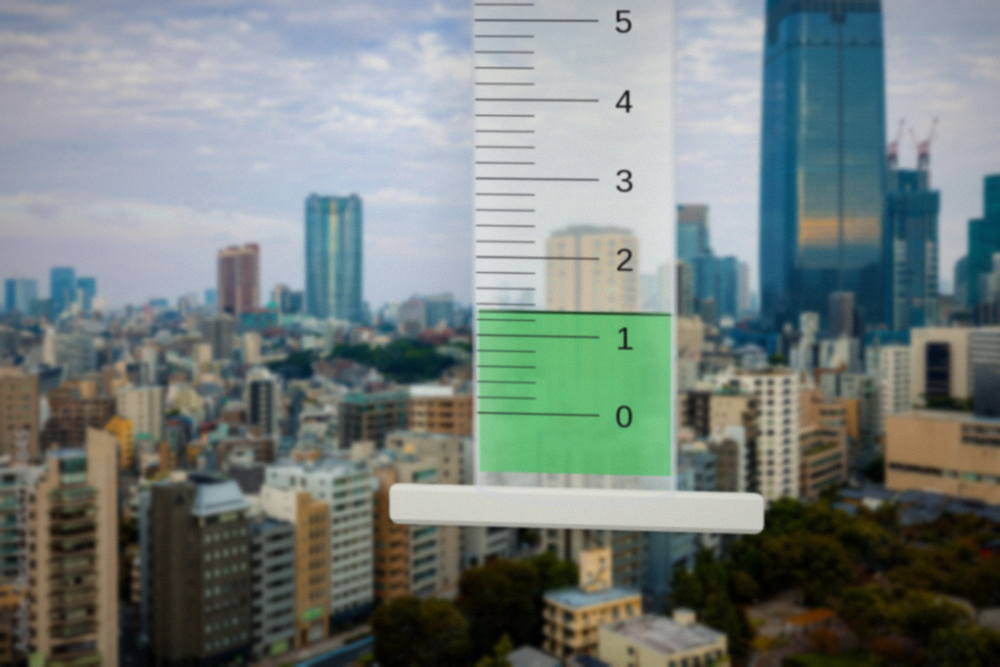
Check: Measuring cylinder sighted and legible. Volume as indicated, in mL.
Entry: 1.3 mL
